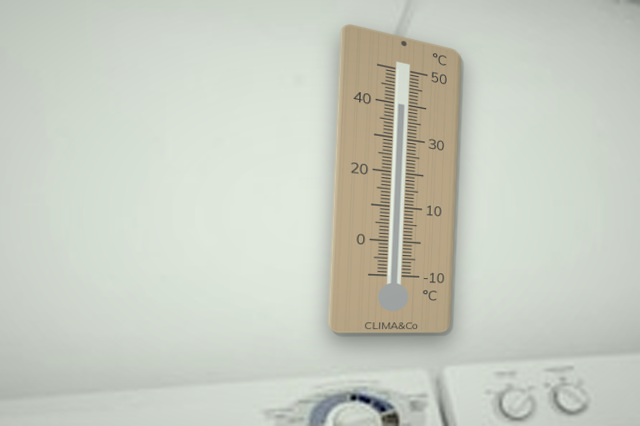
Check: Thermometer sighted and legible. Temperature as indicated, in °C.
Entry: 40 °C
